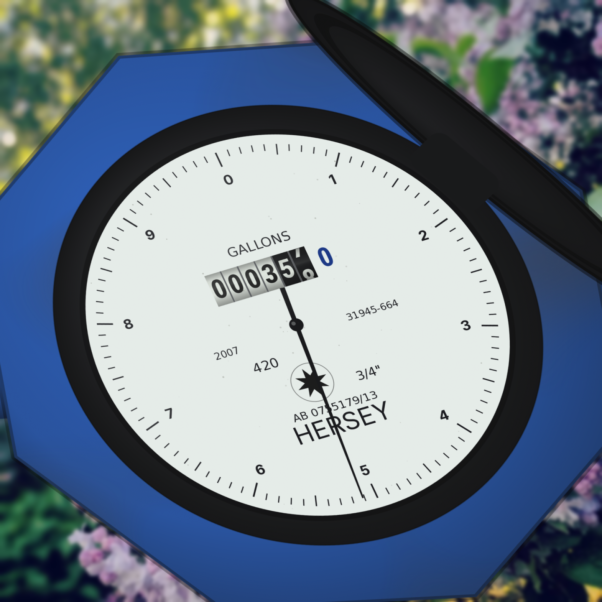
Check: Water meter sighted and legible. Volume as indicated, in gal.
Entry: 3575.1 gal
